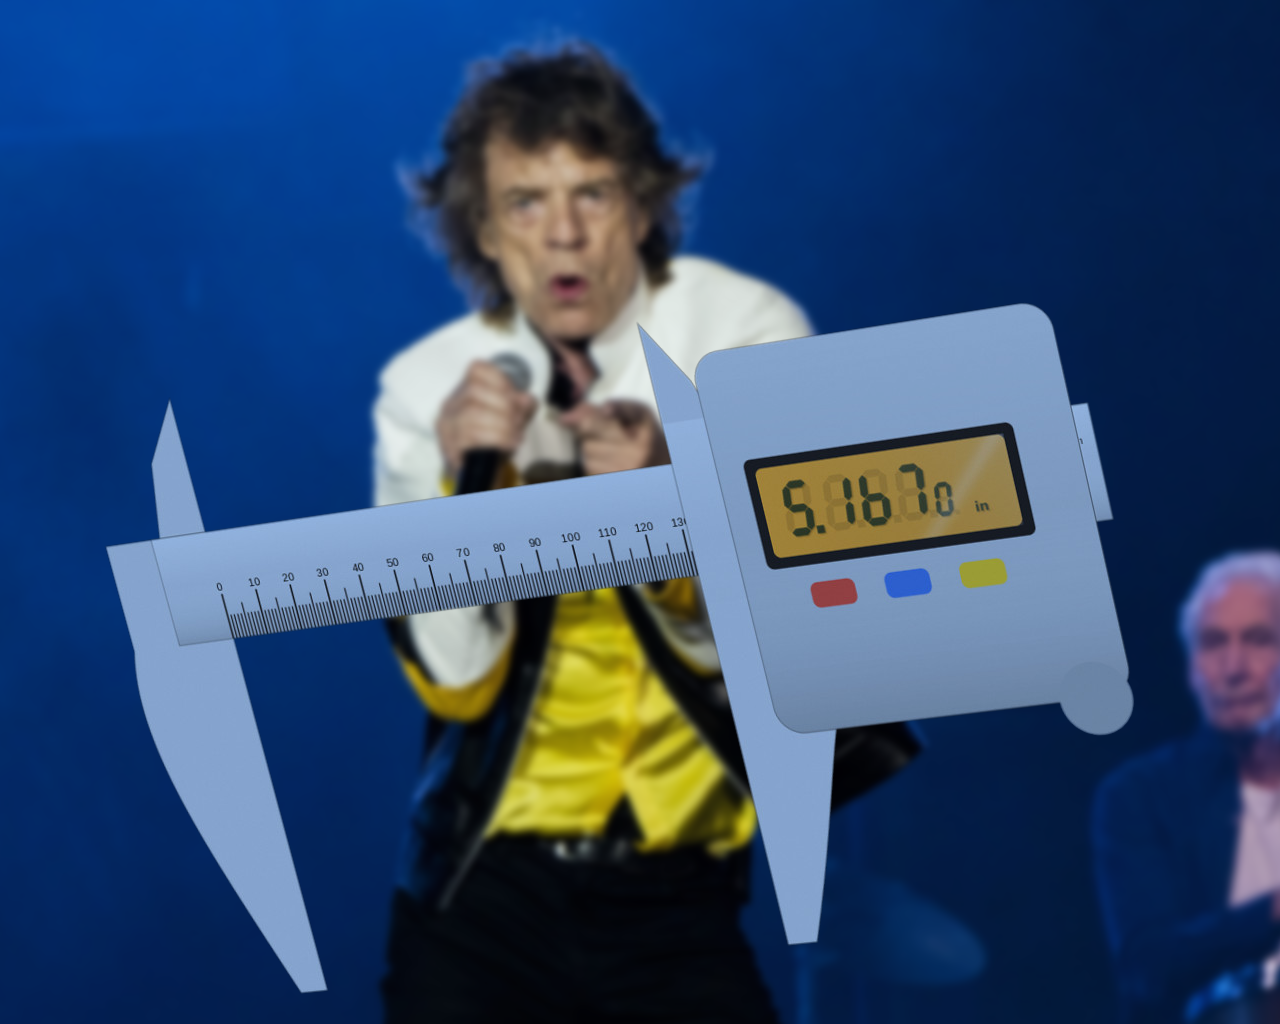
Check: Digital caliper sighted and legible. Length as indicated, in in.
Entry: 5.1670 in
